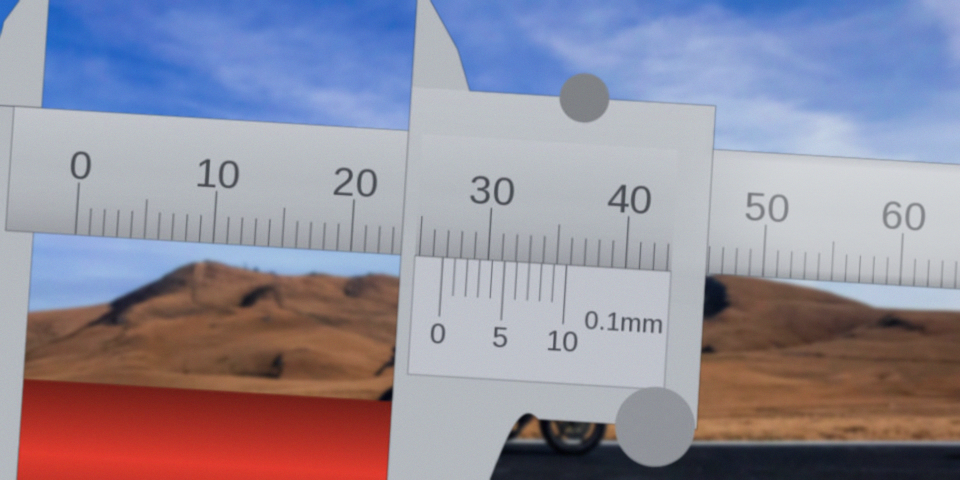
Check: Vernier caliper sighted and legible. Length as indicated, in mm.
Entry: 26.7 mm
